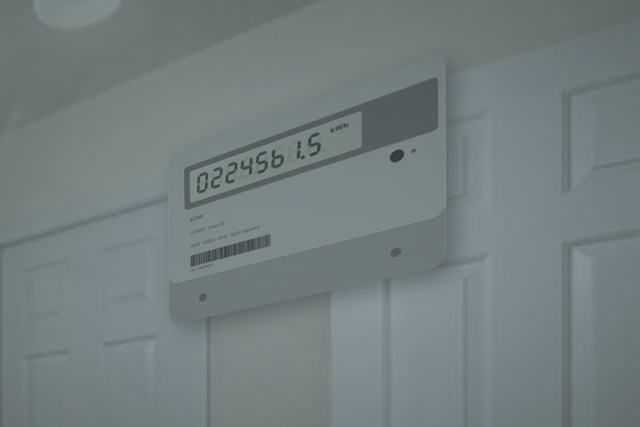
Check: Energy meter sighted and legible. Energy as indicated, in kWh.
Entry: 224561.5 kWh
